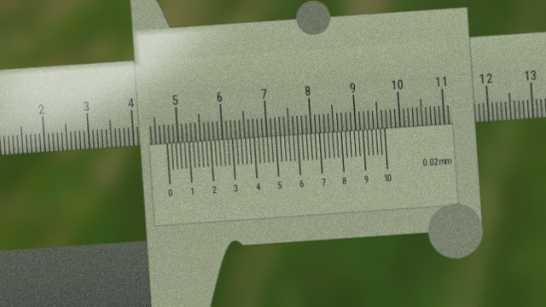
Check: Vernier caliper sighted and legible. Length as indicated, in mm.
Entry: 47.5 mm
